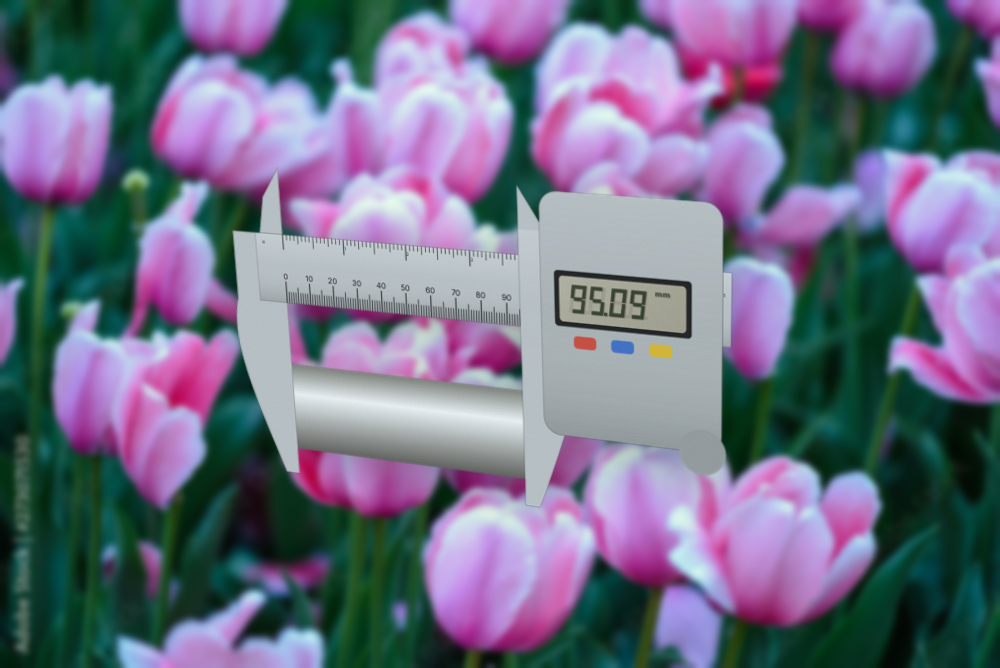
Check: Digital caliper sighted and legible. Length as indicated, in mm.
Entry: 95.09 mm
